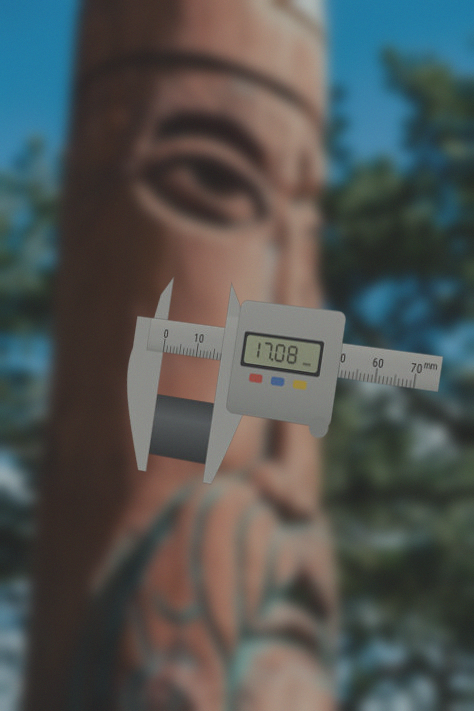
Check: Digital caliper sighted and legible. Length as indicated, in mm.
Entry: 17.08 mm
